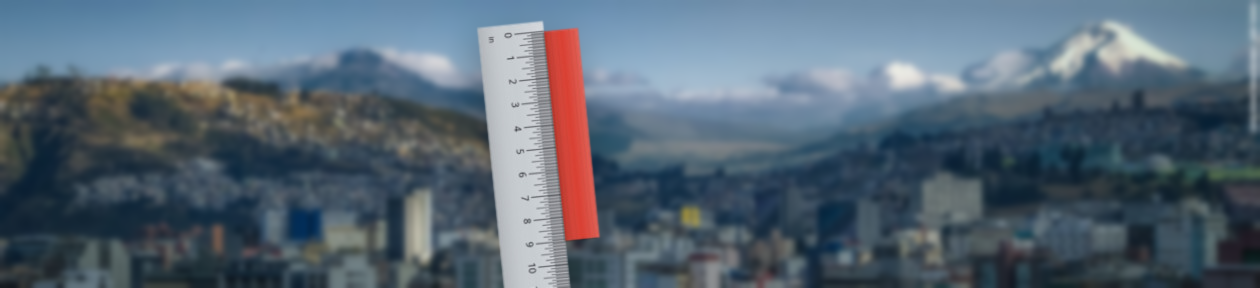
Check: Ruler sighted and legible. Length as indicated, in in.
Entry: 9 in
